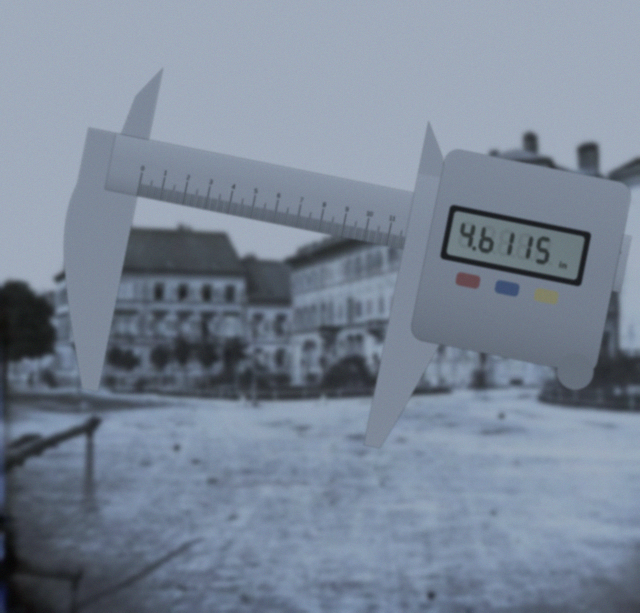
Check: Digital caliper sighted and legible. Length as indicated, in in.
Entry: 4.6115 in
